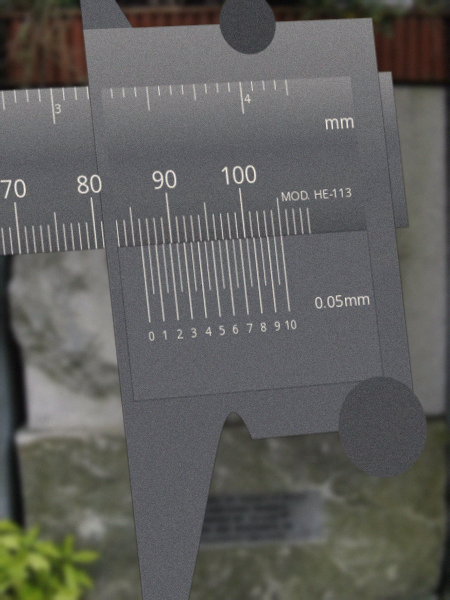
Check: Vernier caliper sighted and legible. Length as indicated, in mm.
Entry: 86.0 mm
